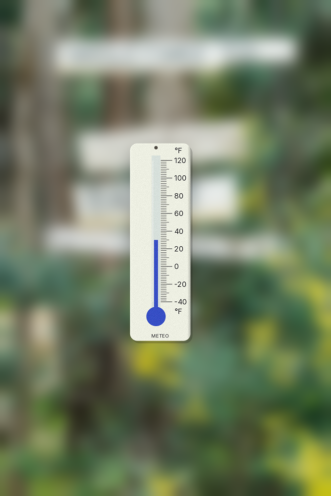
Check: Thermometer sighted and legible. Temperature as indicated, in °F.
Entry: 30 °F
